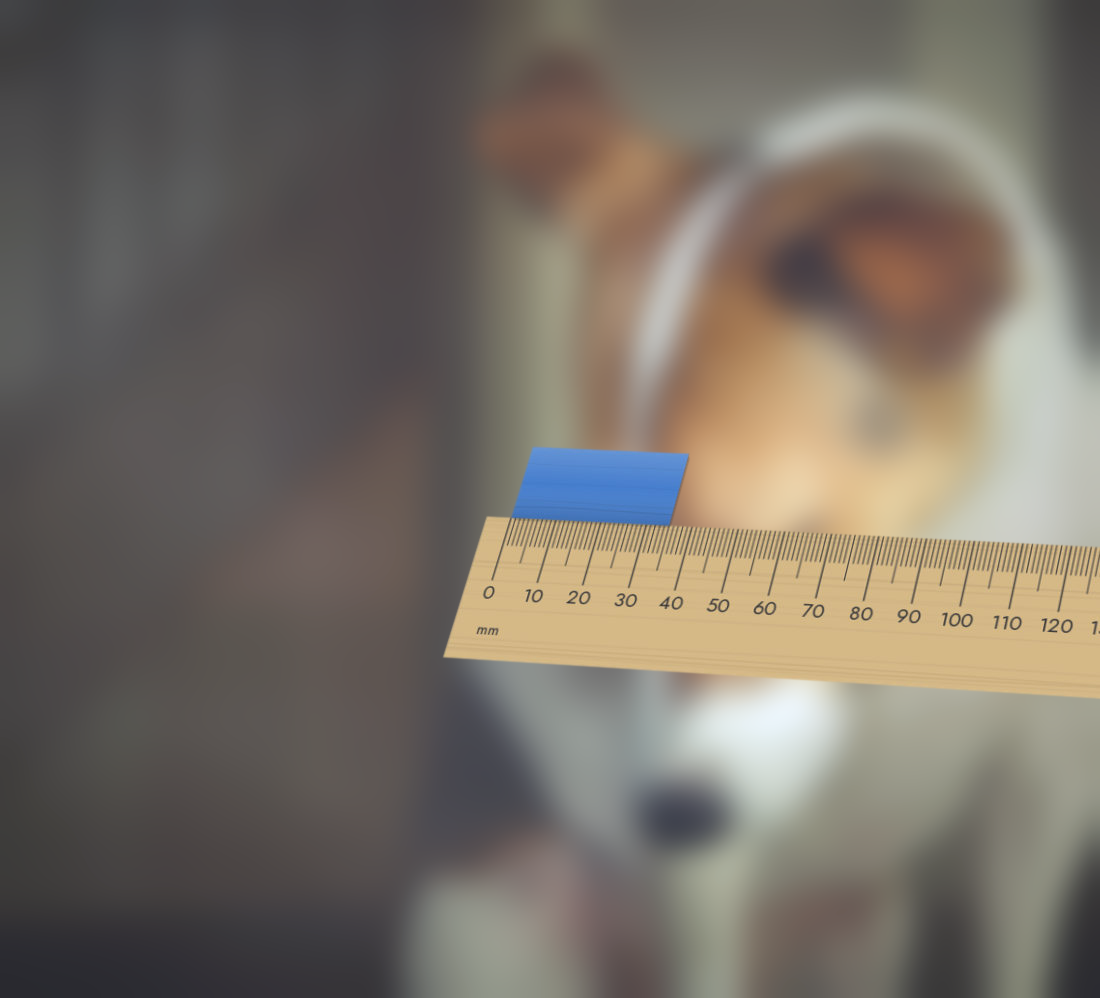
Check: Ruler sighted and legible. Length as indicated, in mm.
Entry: 35 mm
